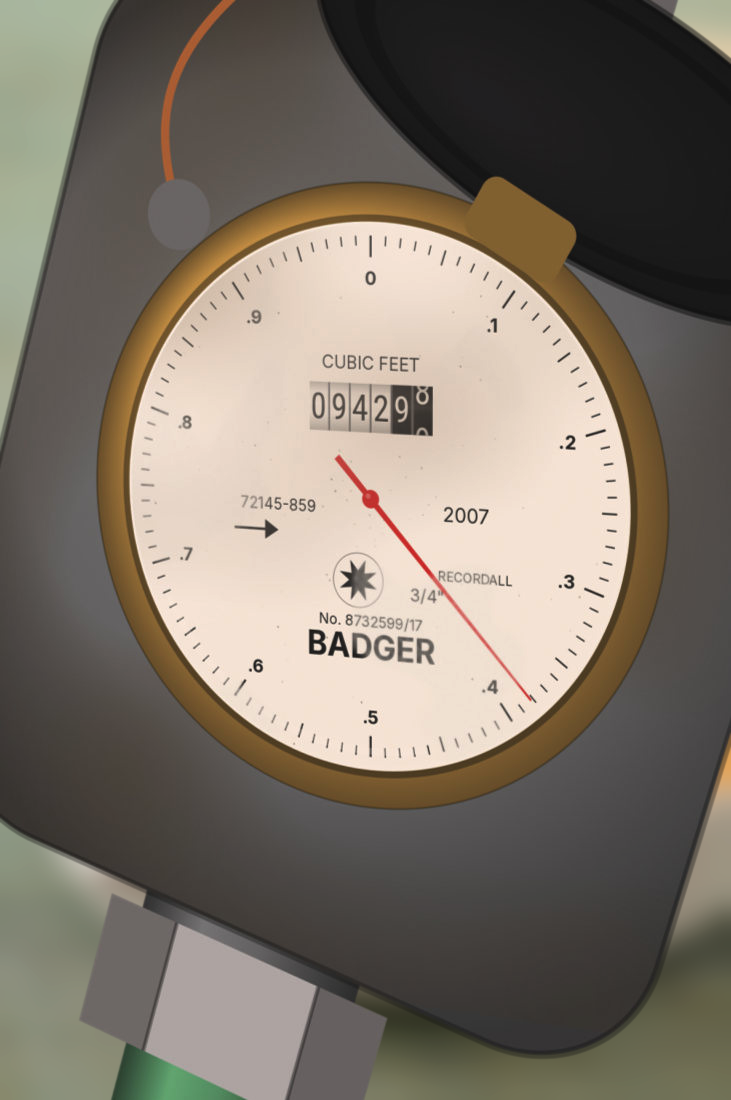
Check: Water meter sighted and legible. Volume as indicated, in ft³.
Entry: 94298.38 ft³
